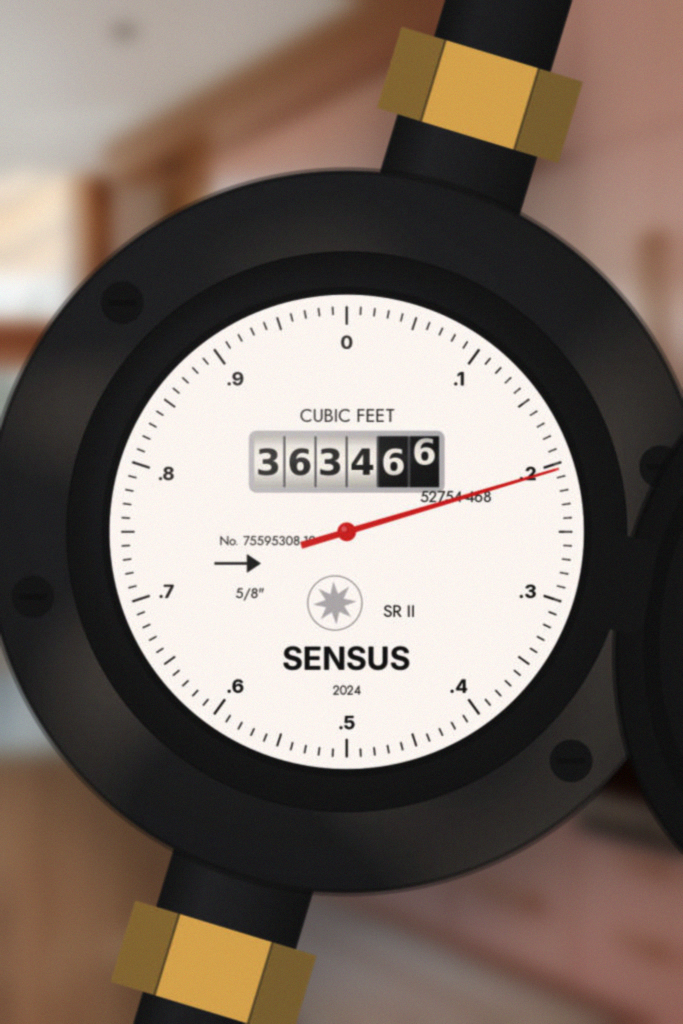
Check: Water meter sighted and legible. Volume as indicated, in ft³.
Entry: 363466.20 ft³
